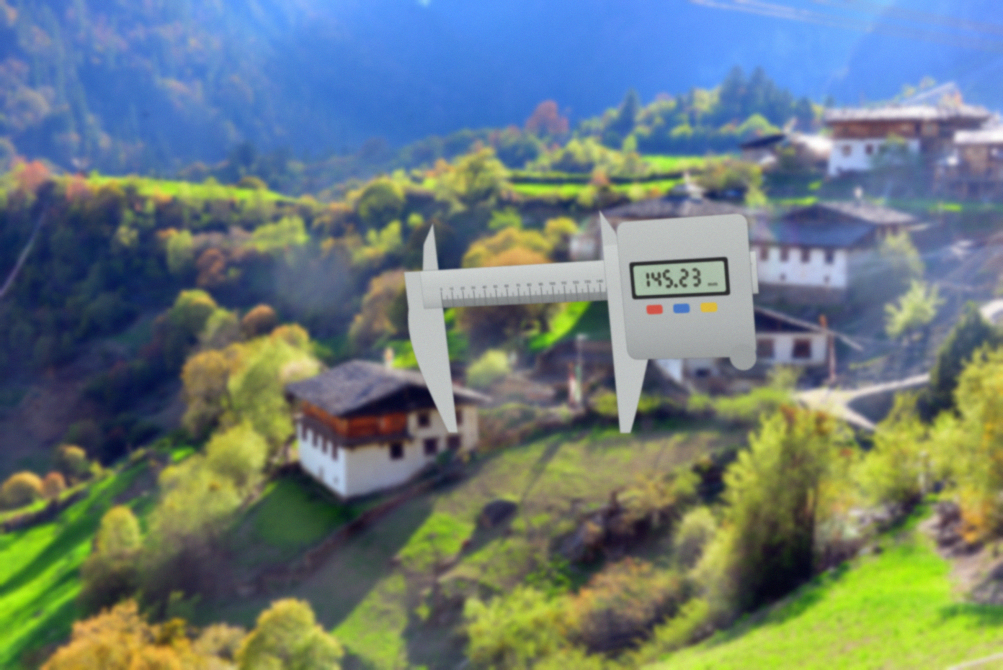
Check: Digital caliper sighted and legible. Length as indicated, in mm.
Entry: 145.23 mm
